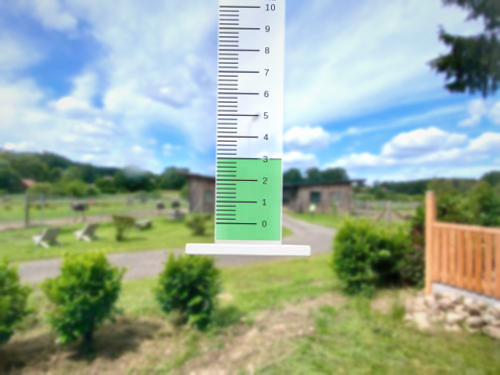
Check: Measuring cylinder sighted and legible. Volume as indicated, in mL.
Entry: 3 mL
